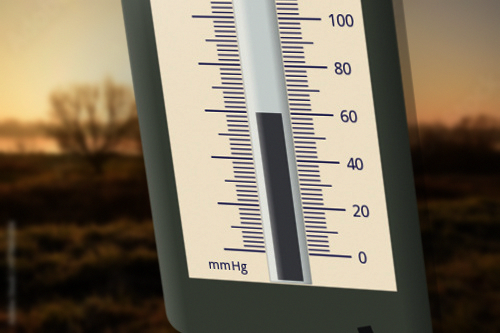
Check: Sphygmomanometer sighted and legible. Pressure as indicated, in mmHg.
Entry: 60 mmHg
